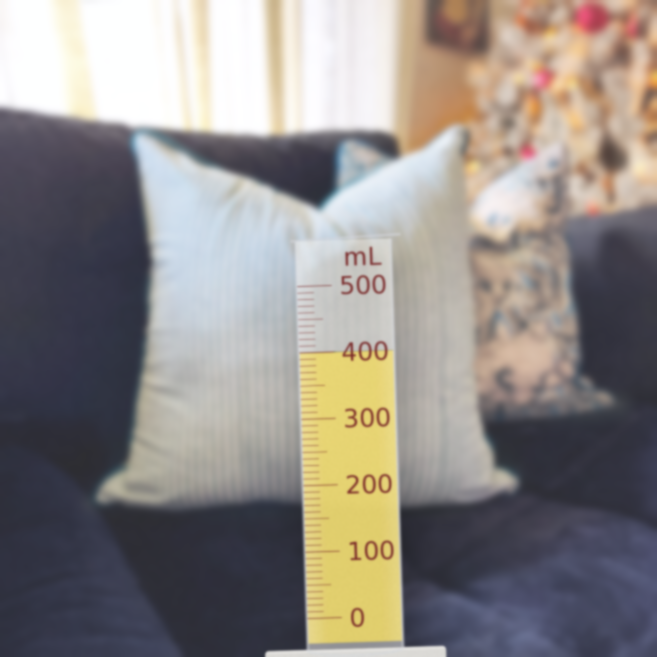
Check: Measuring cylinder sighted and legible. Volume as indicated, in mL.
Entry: 400 mL
